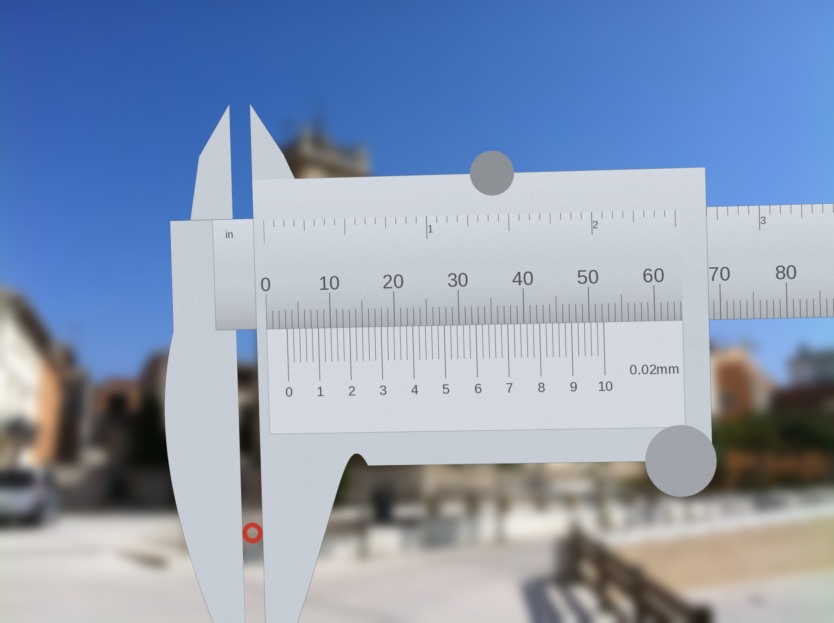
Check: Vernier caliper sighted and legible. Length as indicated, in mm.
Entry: 3.2 mm
